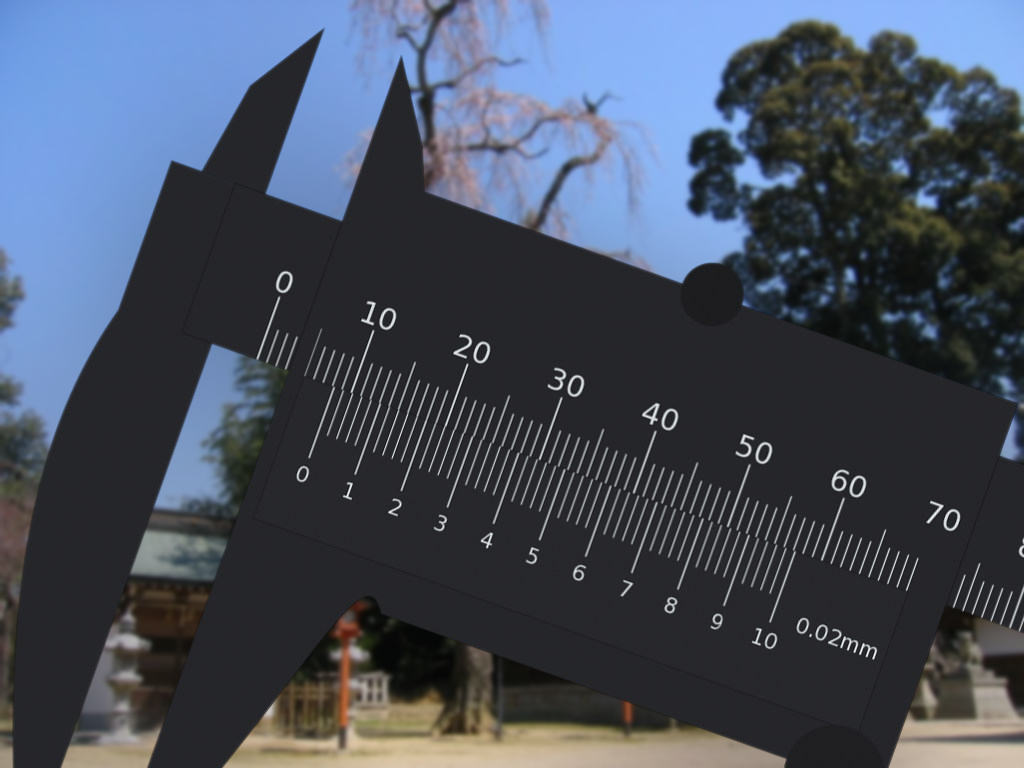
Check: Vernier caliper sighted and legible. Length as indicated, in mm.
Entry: 8.2 mm
